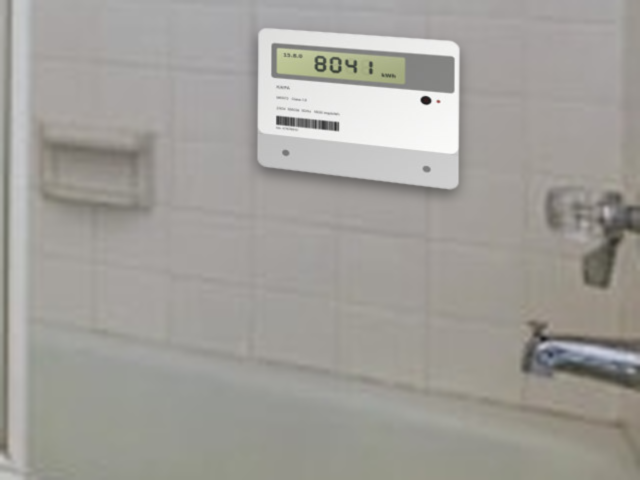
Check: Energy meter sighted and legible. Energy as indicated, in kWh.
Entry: 8041 kWh
